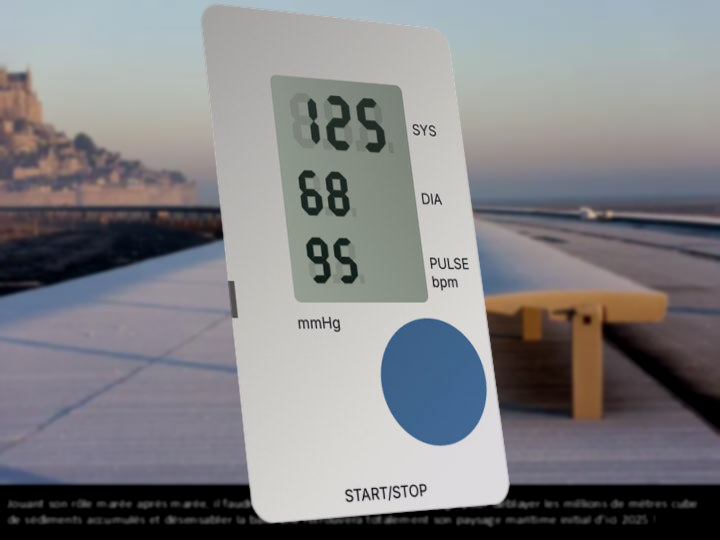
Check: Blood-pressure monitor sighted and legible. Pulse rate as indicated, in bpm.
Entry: 95 bpm
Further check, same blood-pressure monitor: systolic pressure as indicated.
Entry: 125 mmHg
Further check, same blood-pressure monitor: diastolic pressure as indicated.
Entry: 68 mmHg
